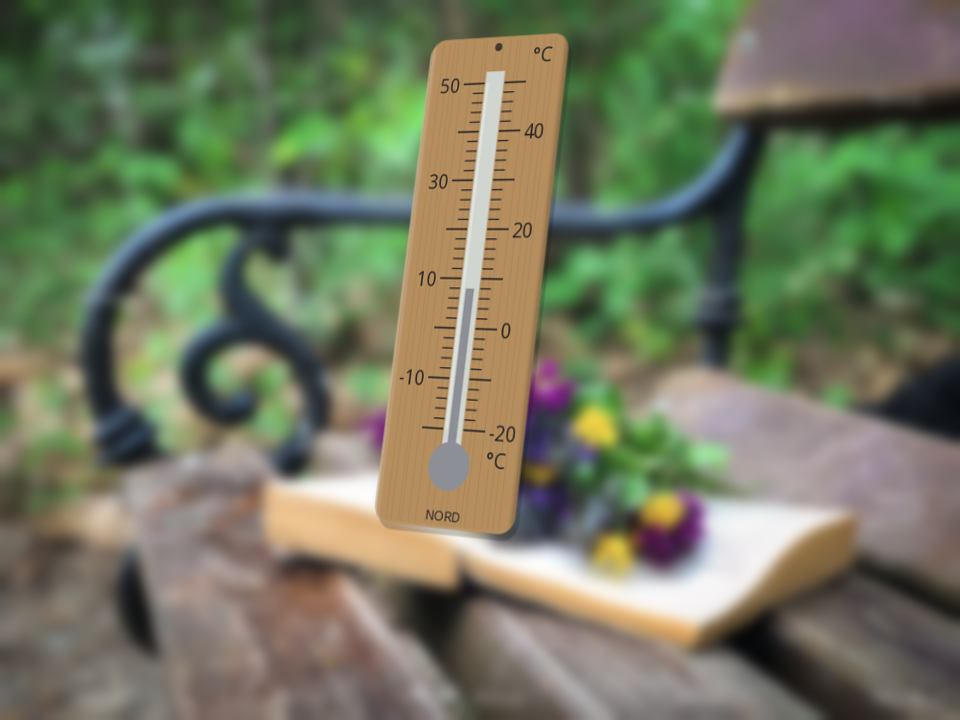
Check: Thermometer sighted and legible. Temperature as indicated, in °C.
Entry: 8 °C
